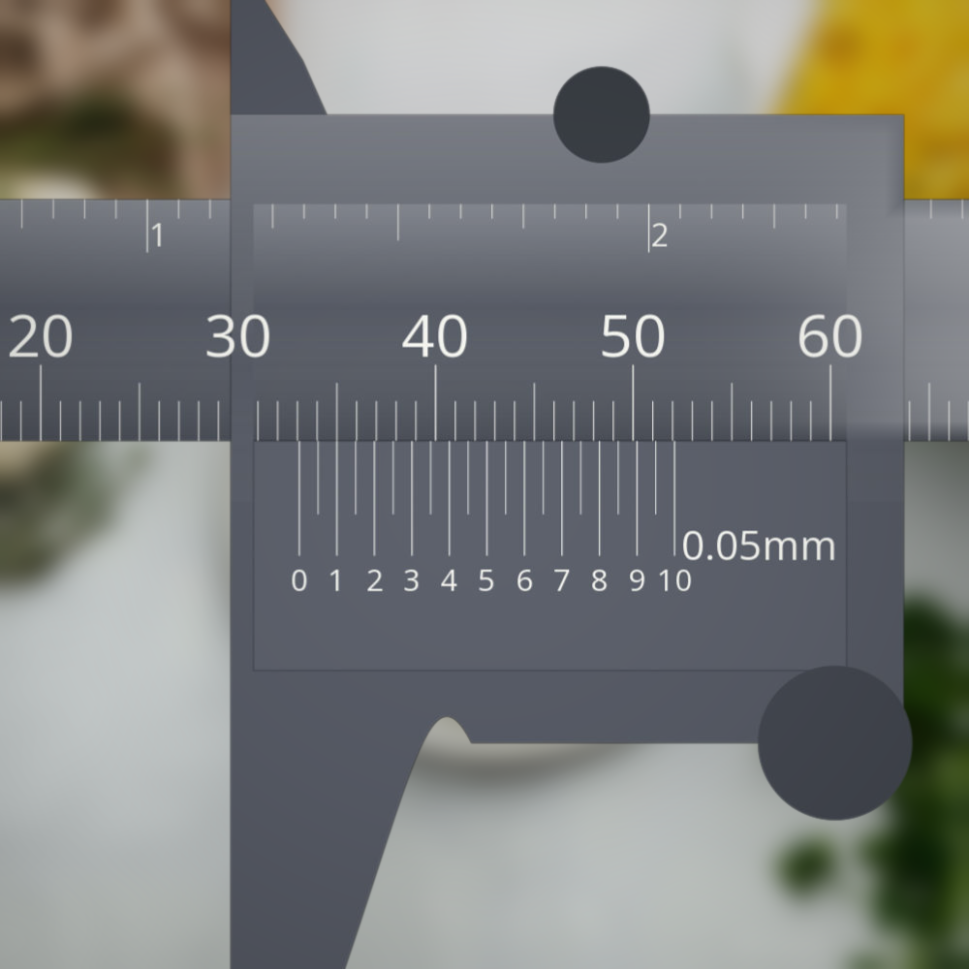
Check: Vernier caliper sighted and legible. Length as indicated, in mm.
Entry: 33.1 mm
